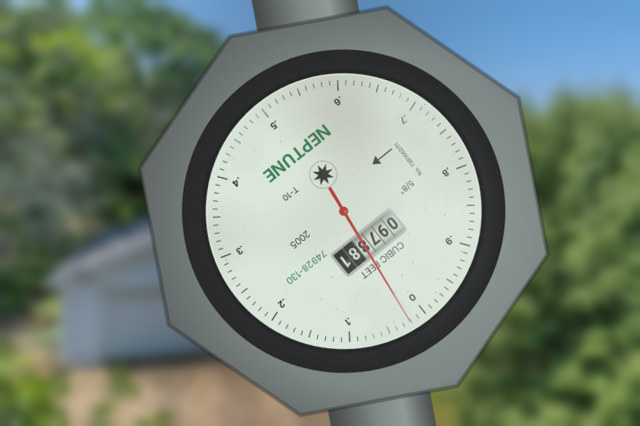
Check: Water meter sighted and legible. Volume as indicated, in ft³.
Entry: 97881.02 ft³
